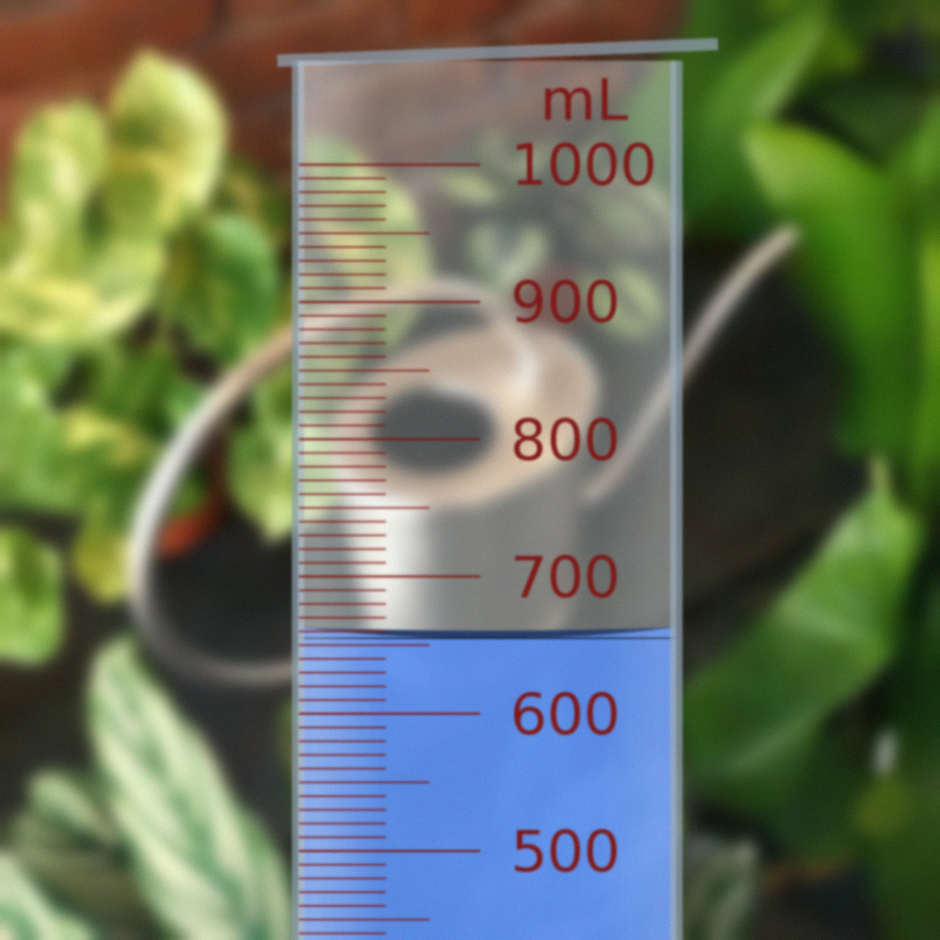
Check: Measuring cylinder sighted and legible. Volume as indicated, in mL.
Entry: 655 mL
